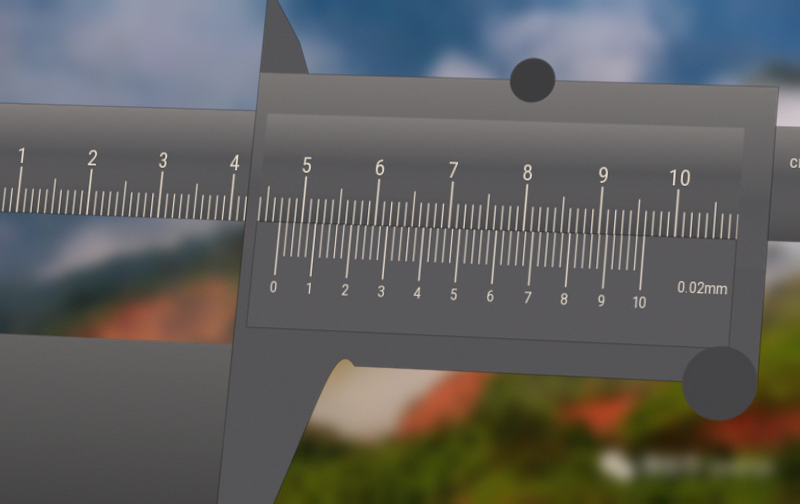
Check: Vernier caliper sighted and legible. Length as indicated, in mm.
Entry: 47.0 mm
